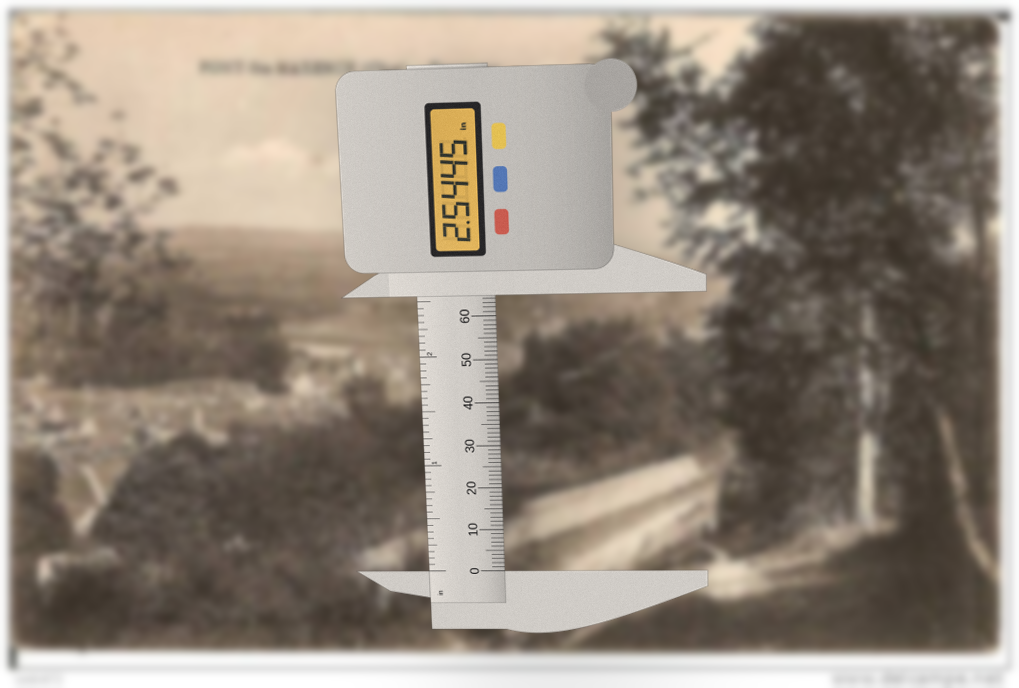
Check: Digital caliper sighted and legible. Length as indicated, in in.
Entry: 2.5445 in
